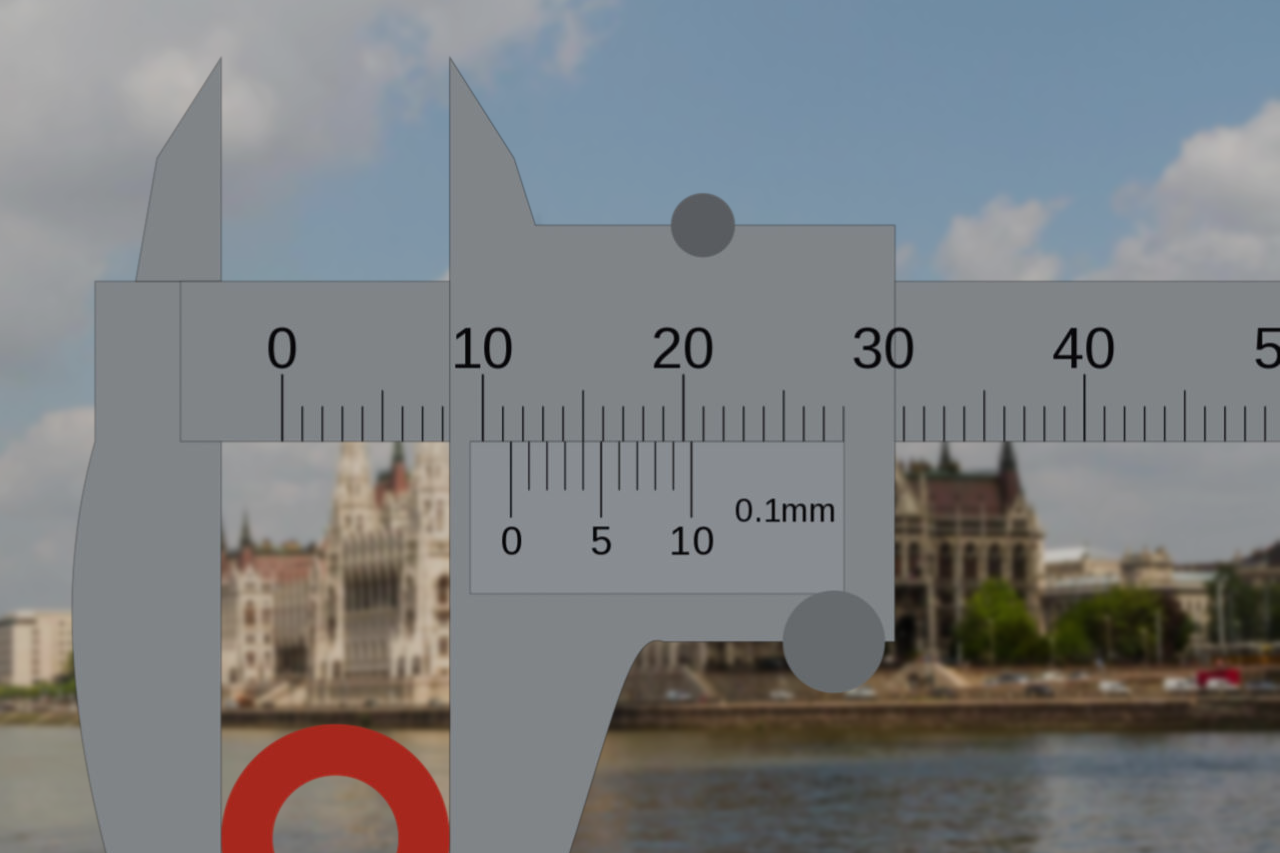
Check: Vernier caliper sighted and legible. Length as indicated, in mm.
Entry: 11.4 mm
